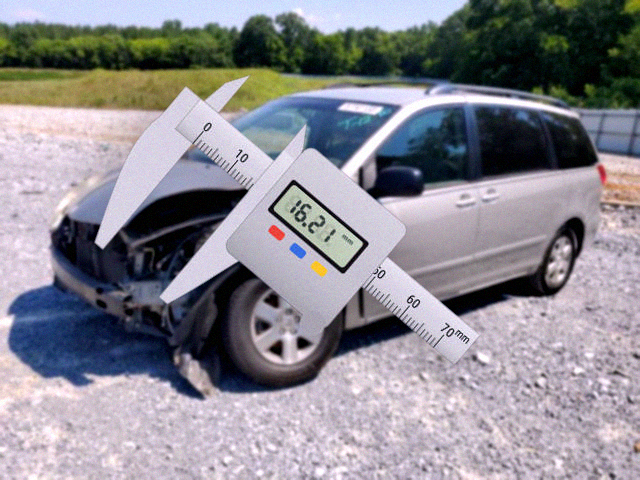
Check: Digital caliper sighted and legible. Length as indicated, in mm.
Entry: 16.21 mm
